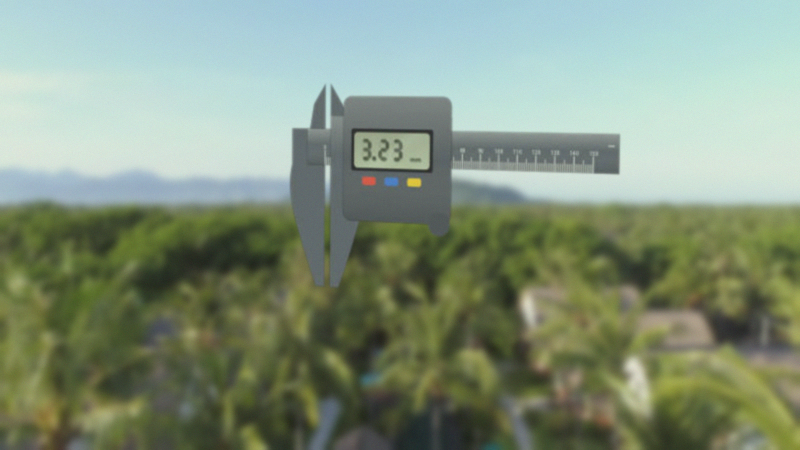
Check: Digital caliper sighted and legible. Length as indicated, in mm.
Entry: 3.23 mm
